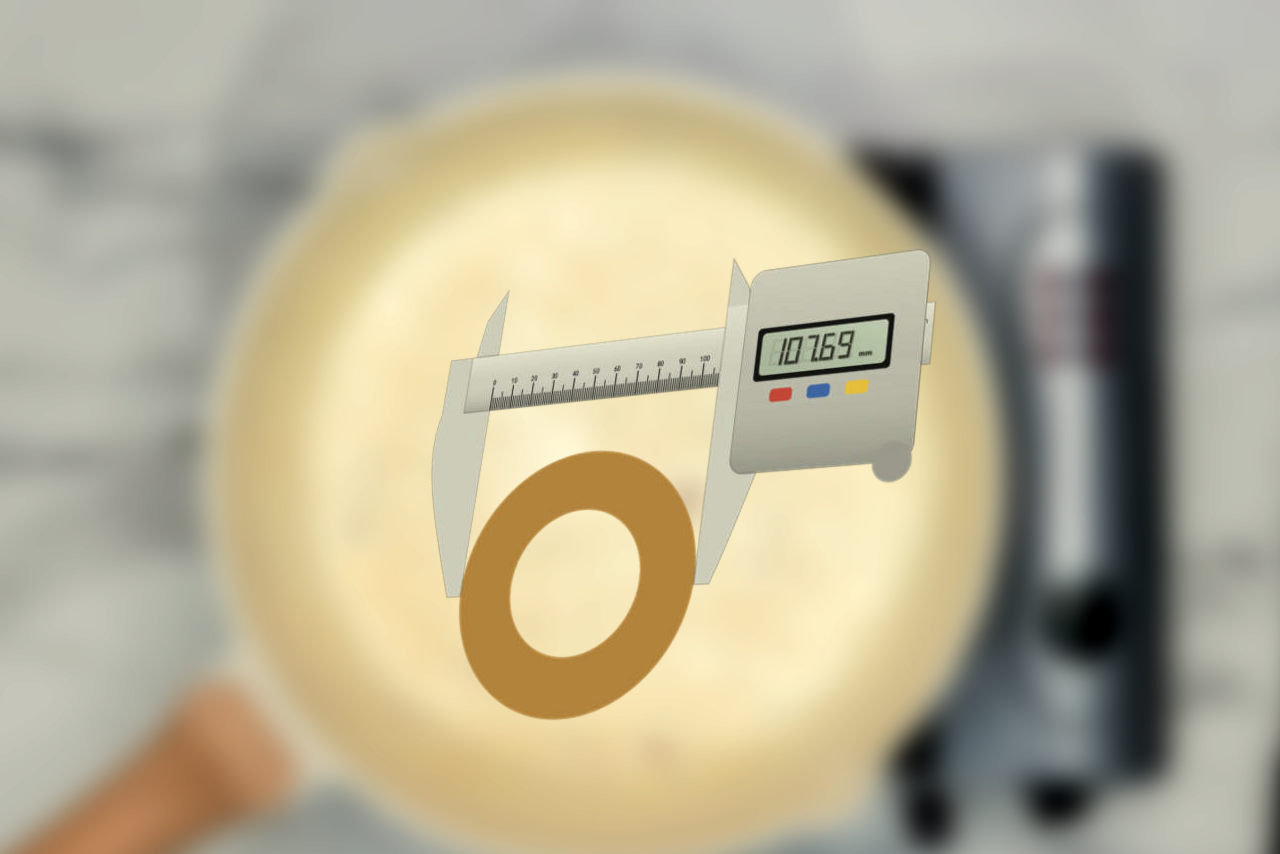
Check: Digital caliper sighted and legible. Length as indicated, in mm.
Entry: 107.69 mm
